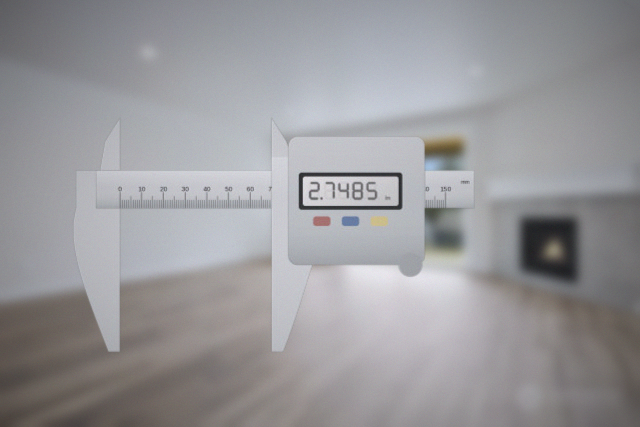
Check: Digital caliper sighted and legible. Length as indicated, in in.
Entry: 2.7485 in
